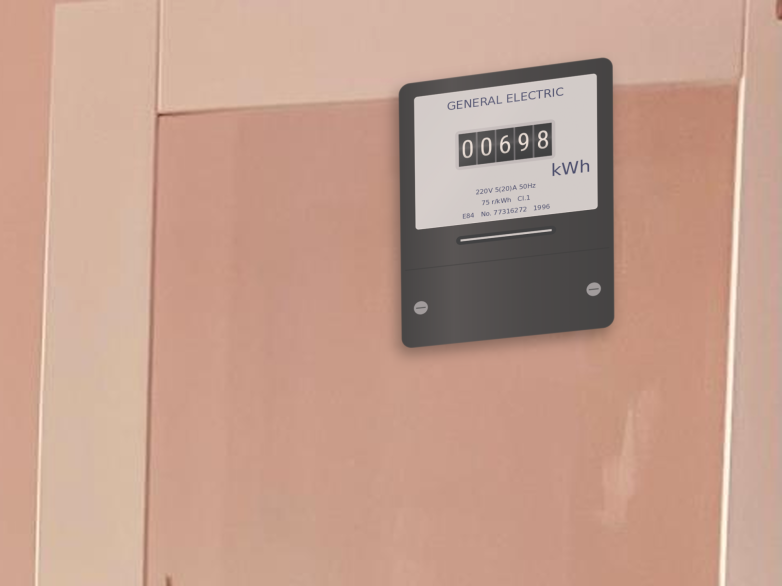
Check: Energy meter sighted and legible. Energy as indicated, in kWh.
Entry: 698 kWh
